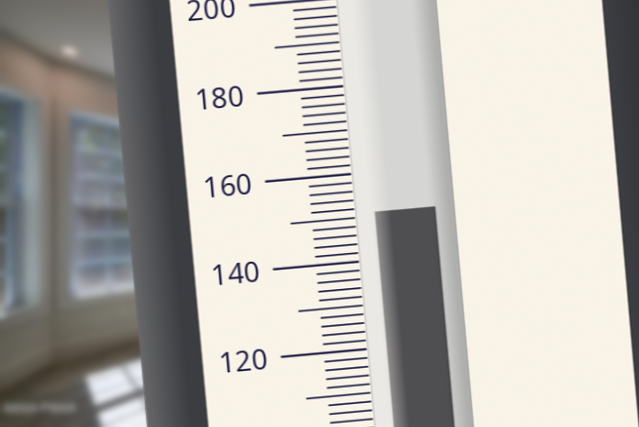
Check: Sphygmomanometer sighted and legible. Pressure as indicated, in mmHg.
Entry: 151 mmHg
